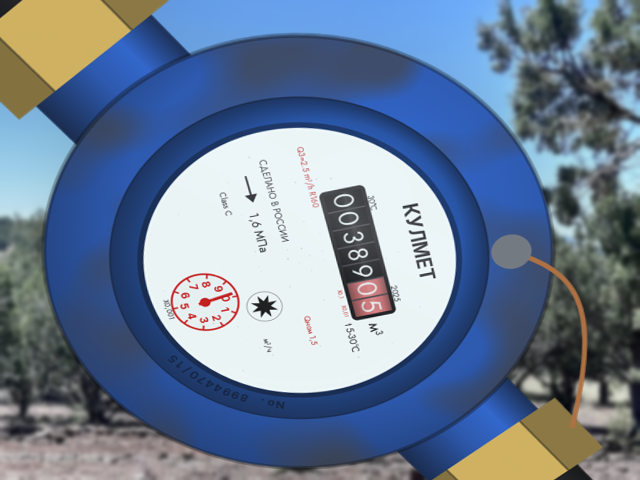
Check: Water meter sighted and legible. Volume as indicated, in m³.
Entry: 389.049 m³
